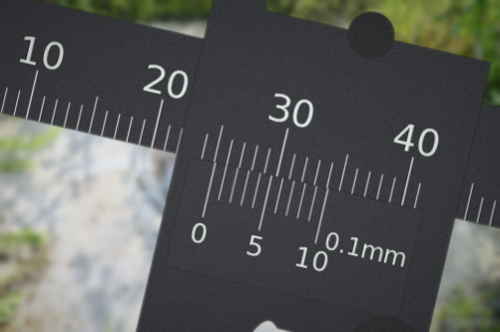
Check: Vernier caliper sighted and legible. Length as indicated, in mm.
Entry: 25.1 mm
